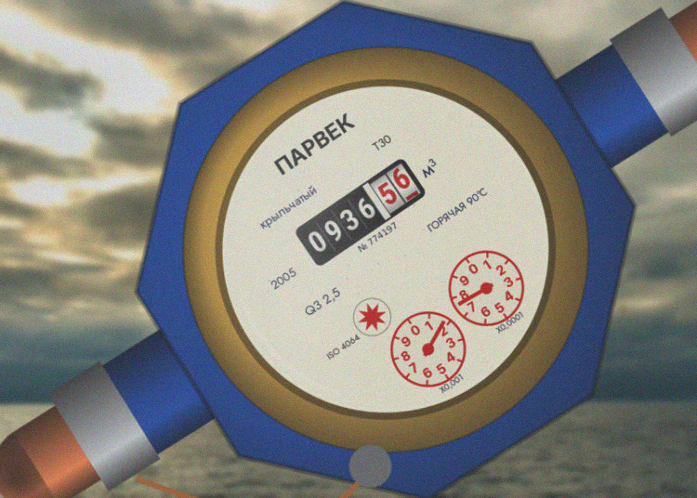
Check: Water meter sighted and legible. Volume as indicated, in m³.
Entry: 936.5617 m³
